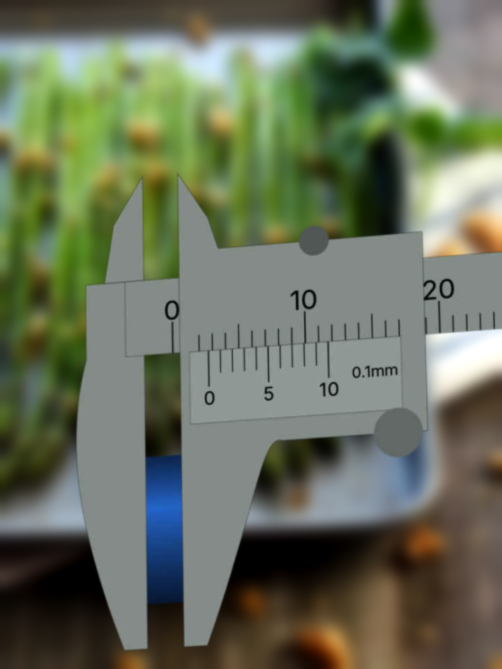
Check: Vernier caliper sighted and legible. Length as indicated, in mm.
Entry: 2.7 mm
